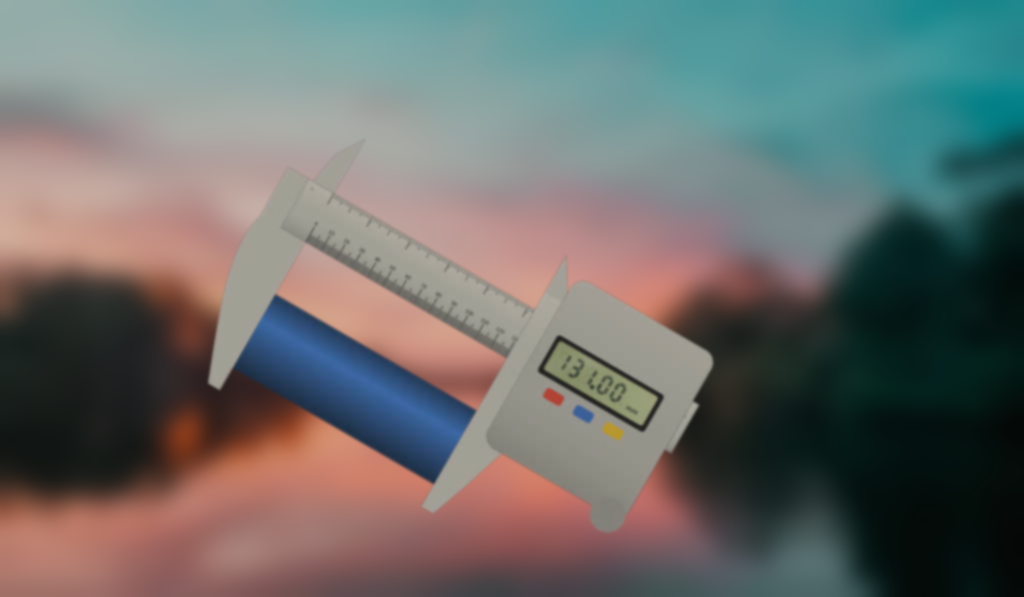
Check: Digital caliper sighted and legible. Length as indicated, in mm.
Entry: 131.00 mm
